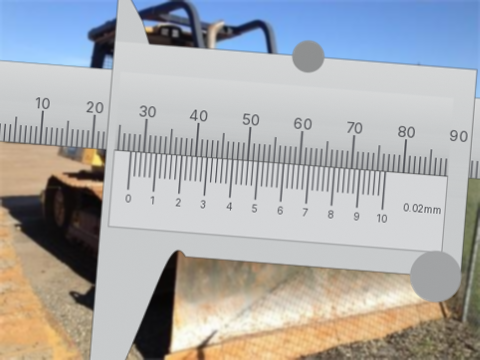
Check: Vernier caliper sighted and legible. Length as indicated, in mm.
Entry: 27.5 mm
